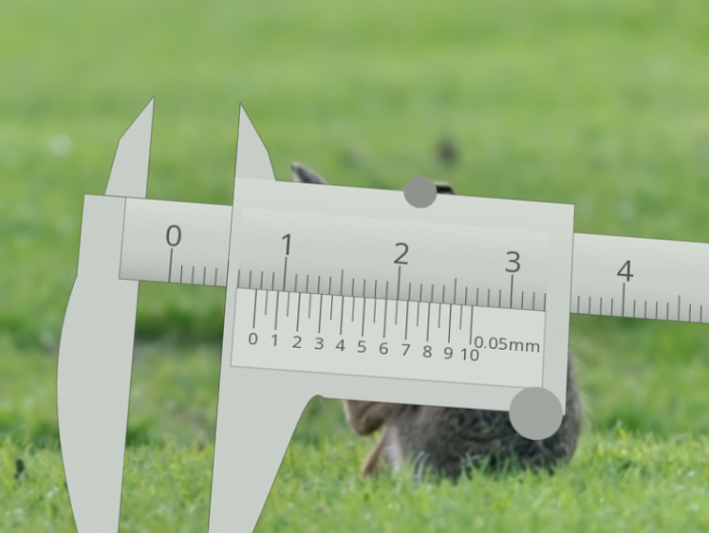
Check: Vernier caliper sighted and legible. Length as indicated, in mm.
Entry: 7.6 mm
